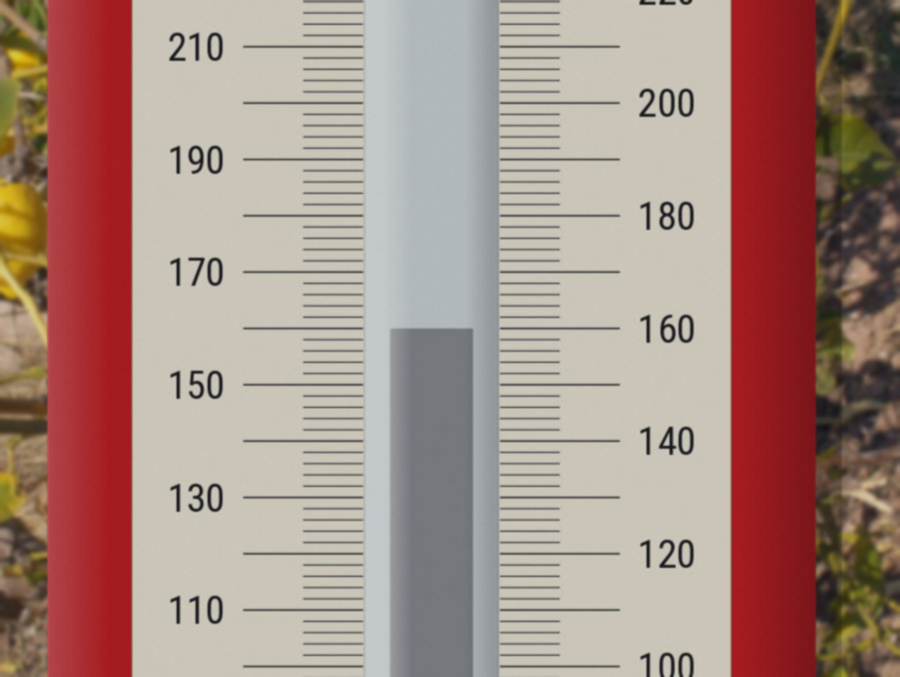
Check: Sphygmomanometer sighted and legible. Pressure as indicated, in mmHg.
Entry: 160 mmHg
